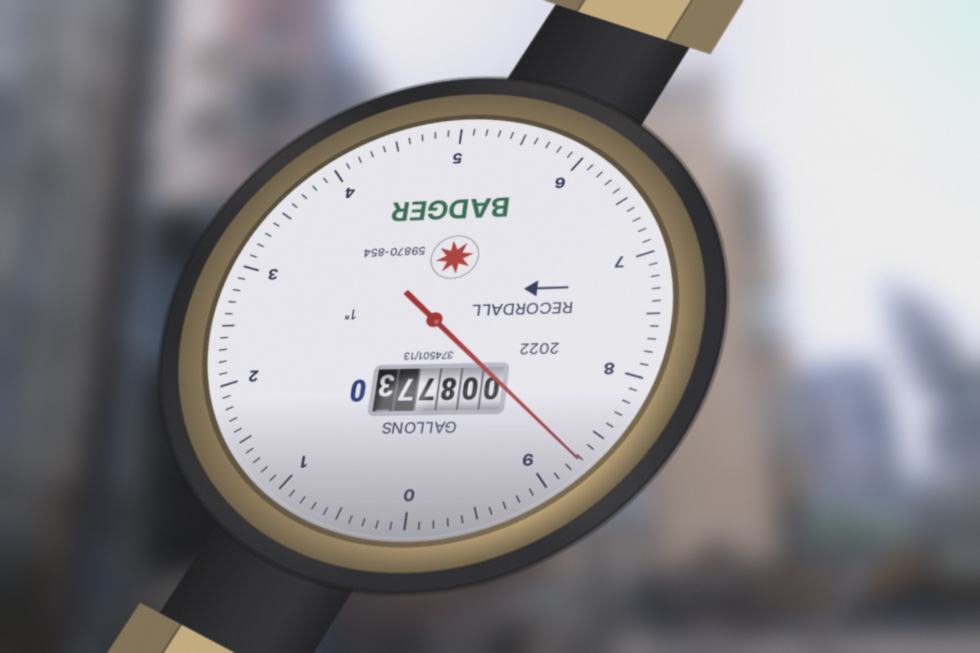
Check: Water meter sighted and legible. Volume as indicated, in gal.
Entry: 87728.7 gal
